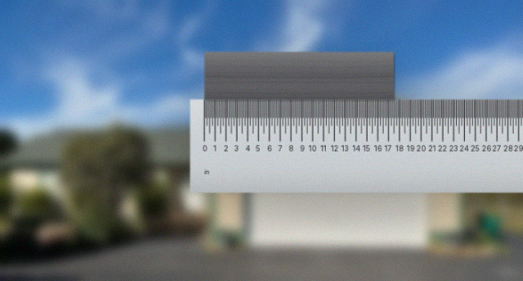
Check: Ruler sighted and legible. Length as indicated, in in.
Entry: 17.5 in
